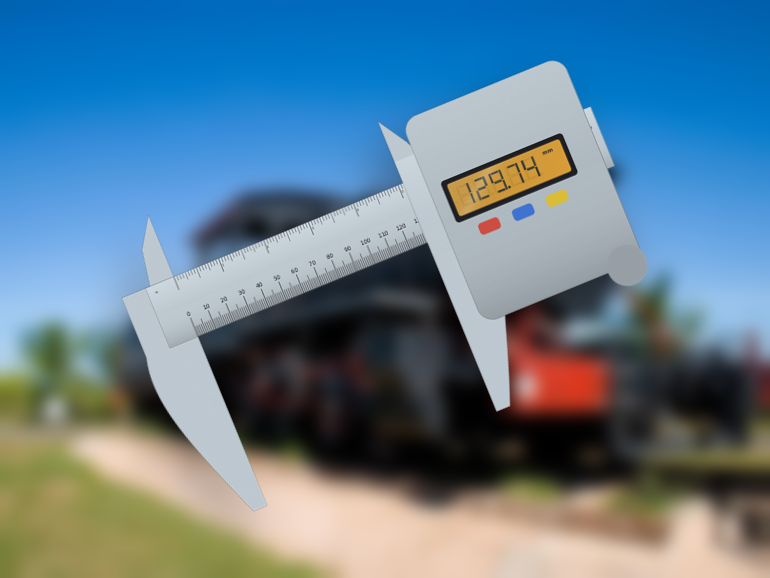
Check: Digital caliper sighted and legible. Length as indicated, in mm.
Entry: 129.74 mm
